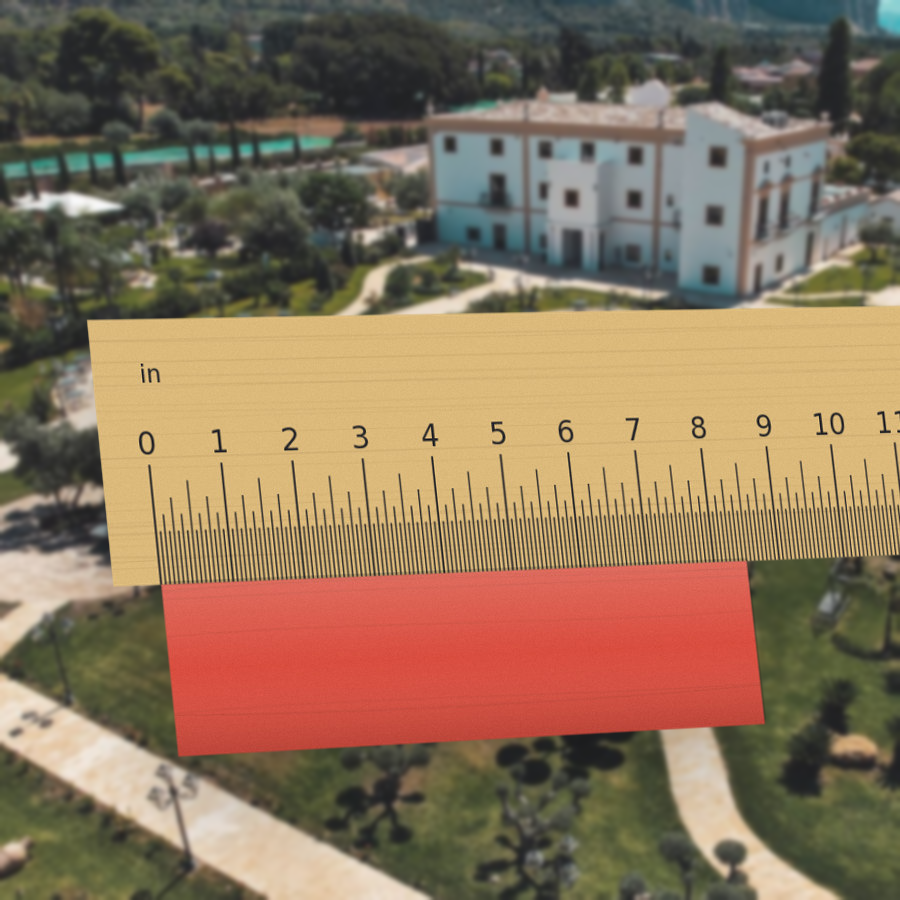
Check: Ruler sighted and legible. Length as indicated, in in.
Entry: 8.5 in
